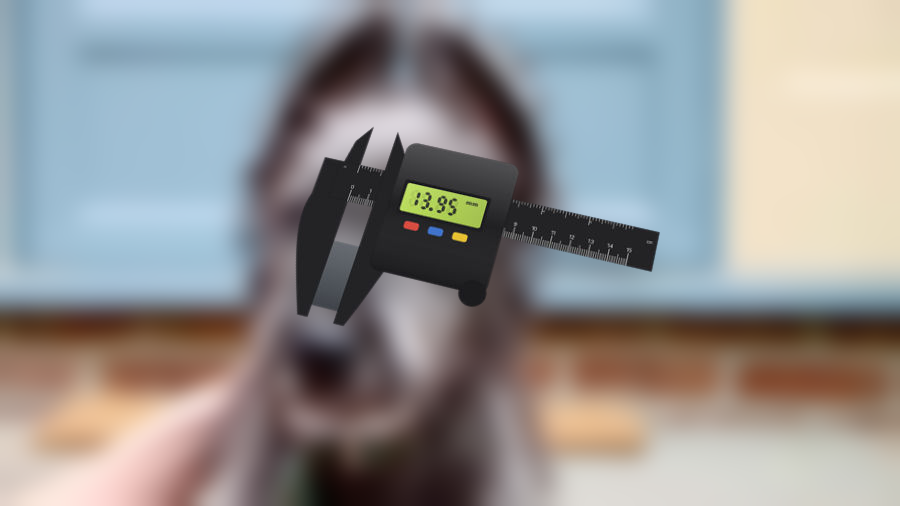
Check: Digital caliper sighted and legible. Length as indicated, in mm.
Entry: 13.95 mm
